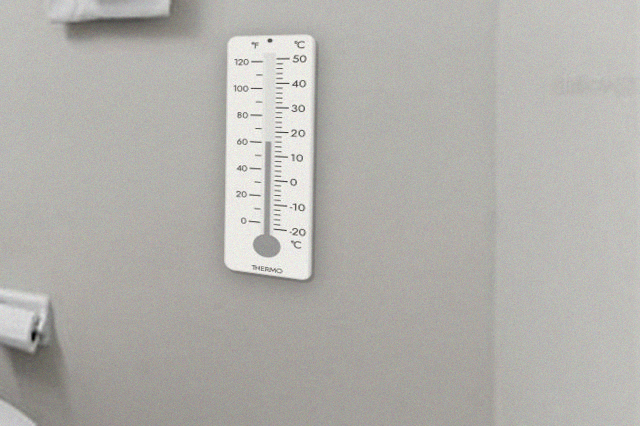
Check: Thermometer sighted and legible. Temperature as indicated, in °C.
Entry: 16 °C
